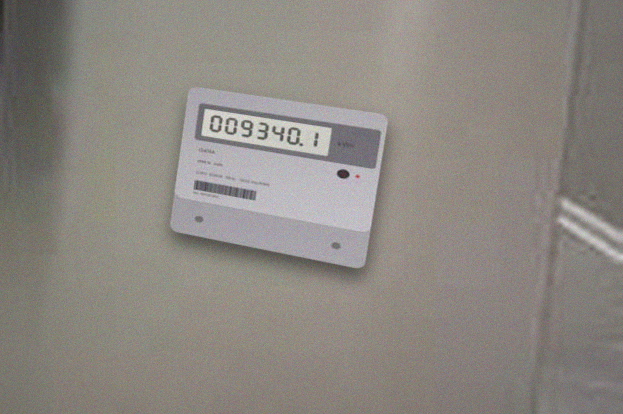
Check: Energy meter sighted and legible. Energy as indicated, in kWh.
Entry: 9340.1 kWh
